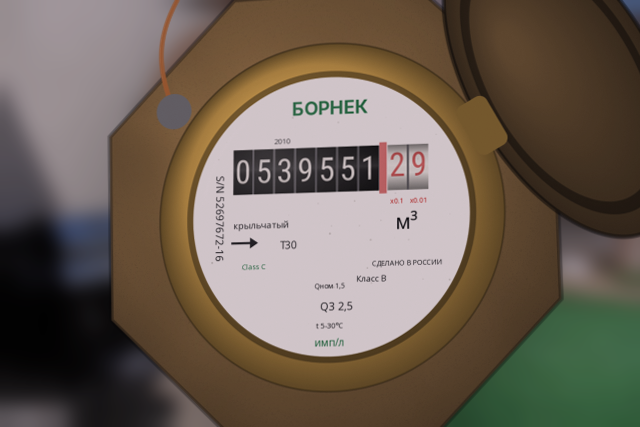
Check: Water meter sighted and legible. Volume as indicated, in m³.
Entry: 539551.29 m³
